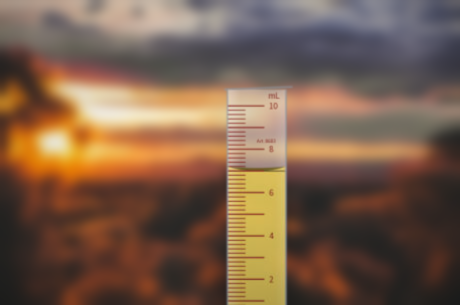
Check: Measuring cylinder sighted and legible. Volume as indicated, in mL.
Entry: 7 mL
